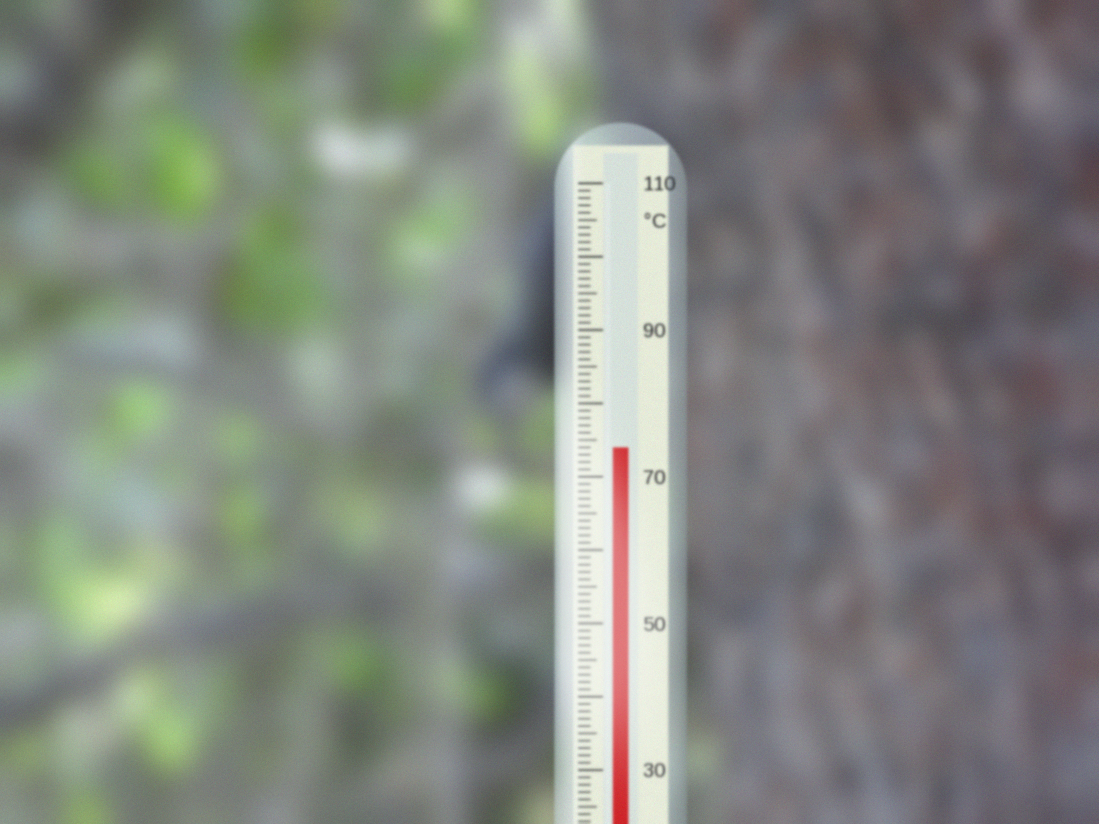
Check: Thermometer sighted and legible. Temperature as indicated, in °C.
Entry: 74 °C
